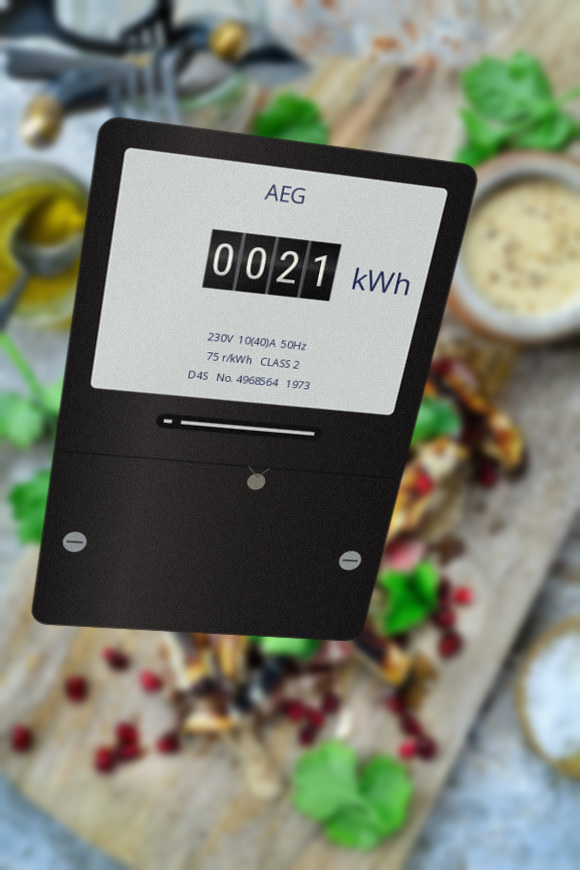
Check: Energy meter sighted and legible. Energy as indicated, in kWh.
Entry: 21 kWh
